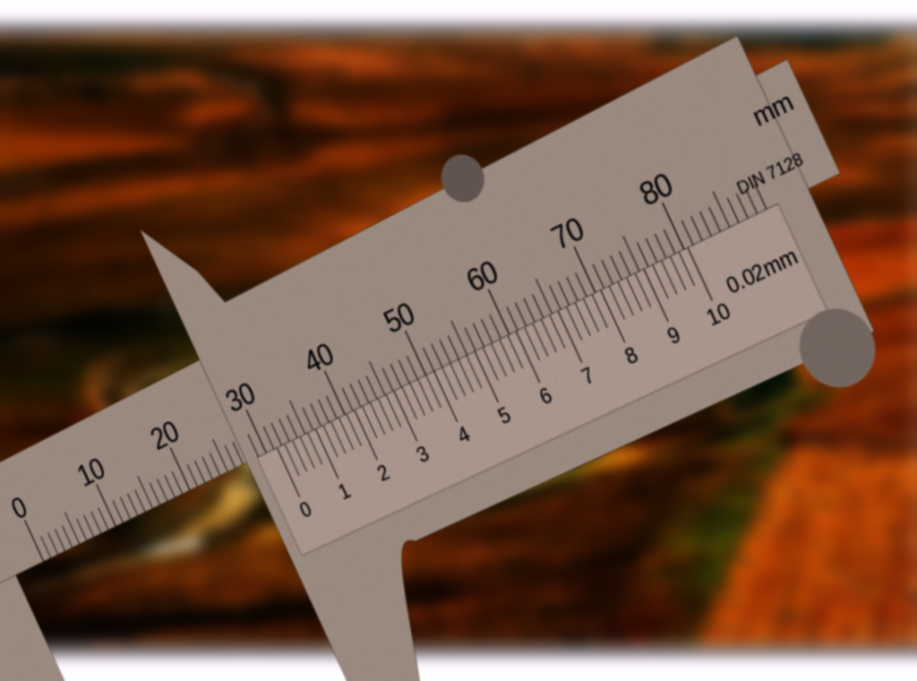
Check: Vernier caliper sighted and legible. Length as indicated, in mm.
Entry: 31.4 mm
